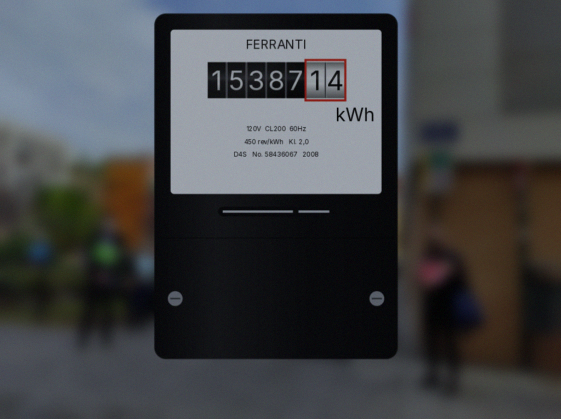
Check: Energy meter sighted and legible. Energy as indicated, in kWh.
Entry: 15387.14 kWh
